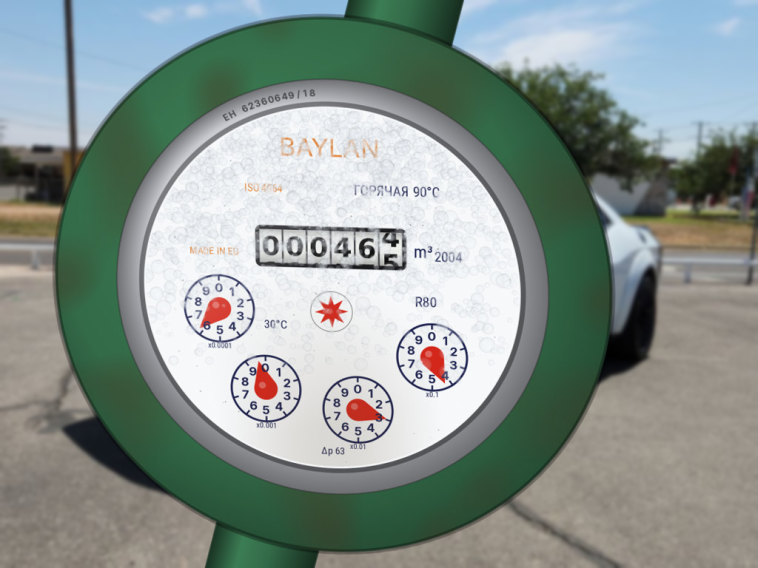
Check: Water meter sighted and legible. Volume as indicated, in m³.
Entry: 464.4296 m³
